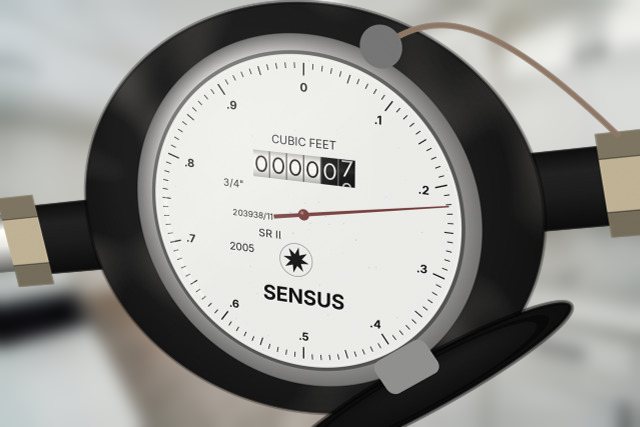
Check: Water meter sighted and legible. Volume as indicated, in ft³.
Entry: 7.22 ft³
